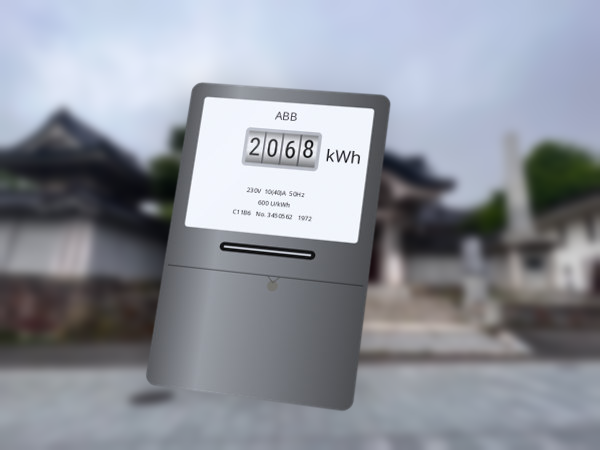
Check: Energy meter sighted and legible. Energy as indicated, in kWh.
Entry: 2068 kWh
